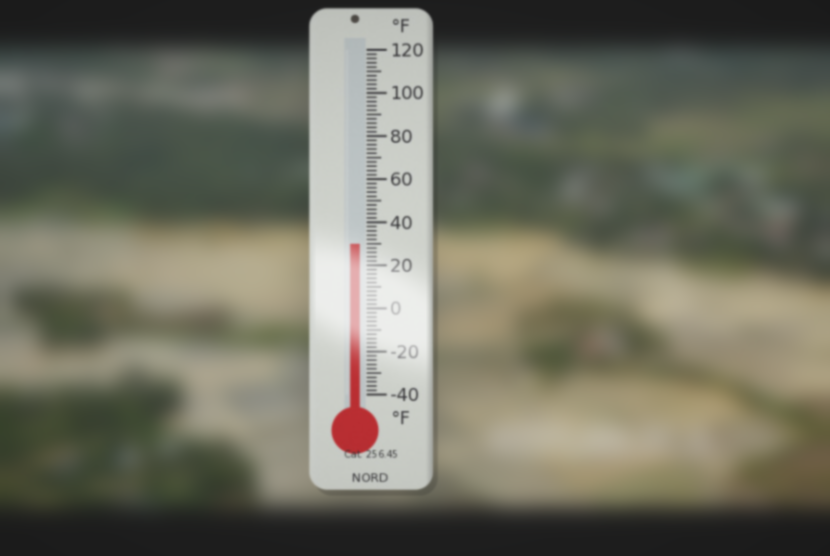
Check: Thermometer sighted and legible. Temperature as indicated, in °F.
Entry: 30 °F
